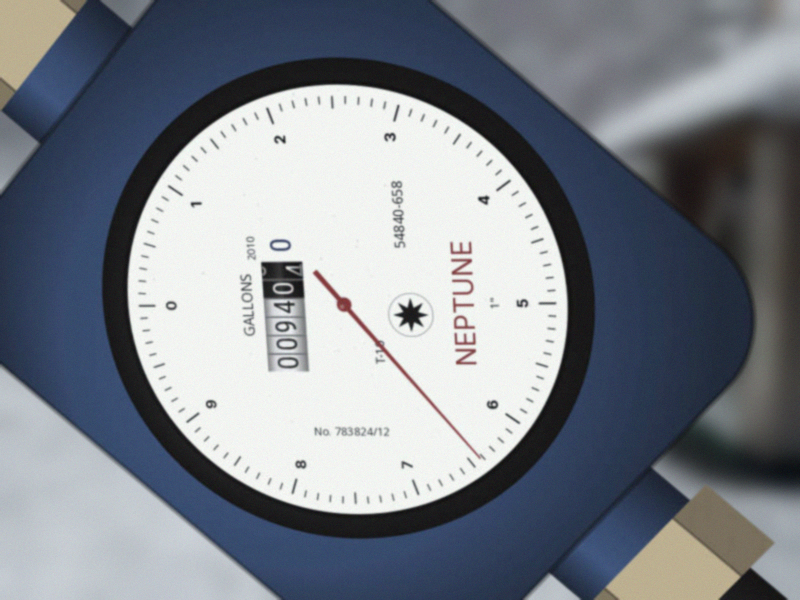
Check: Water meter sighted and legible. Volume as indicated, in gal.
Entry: 94036.4 gal
